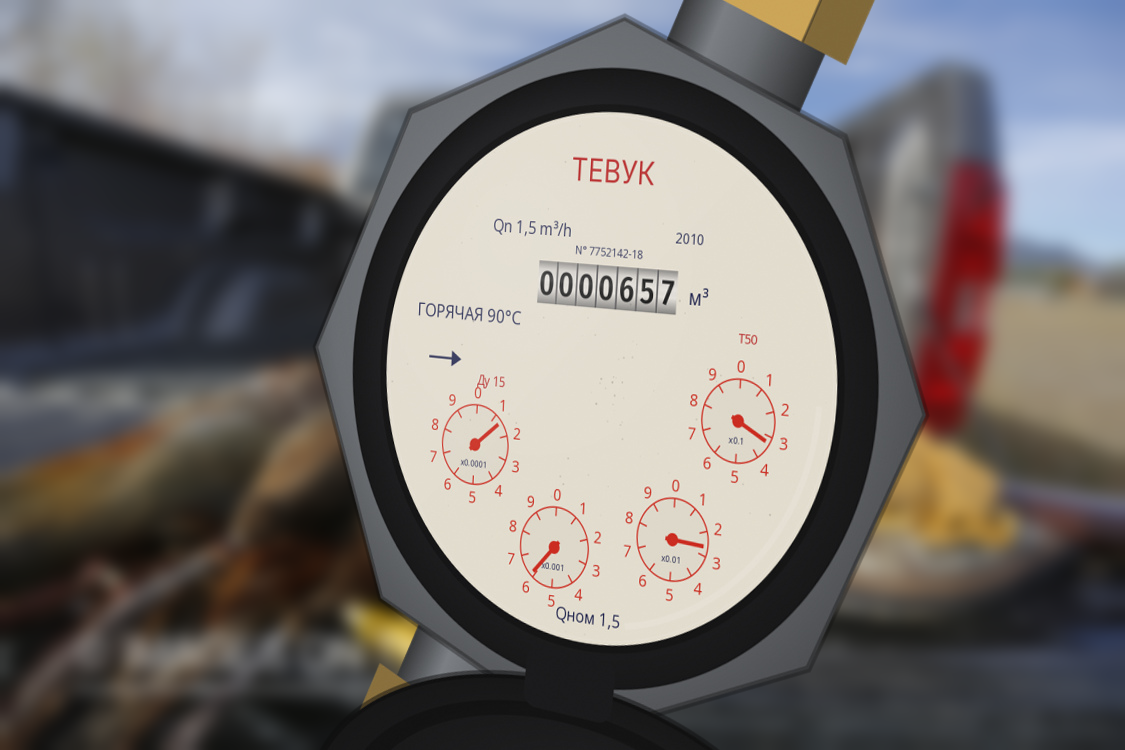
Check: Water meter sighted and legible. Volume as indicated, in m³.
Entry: 657.3261 m³
